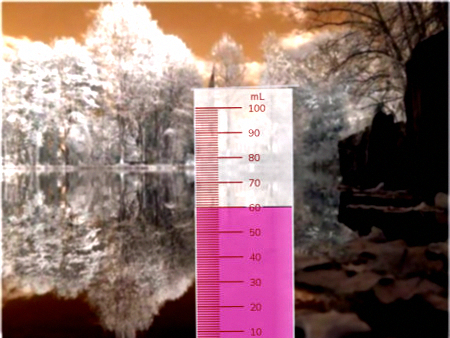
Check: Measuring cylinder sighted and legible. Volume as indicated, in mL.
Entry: 60 mL
